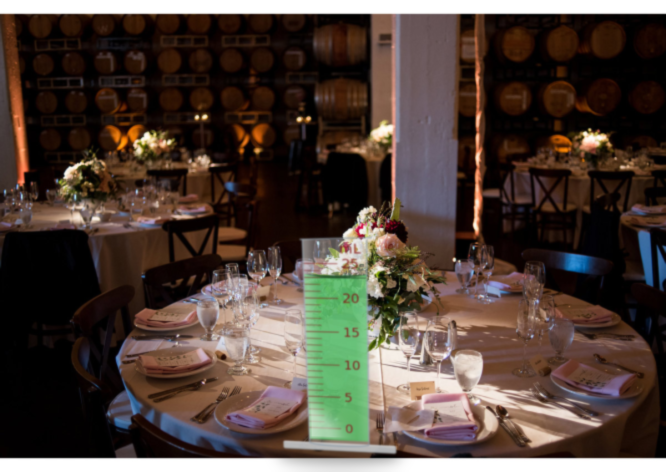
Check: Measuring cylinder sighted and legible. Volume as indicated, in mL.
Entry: 23 mL
